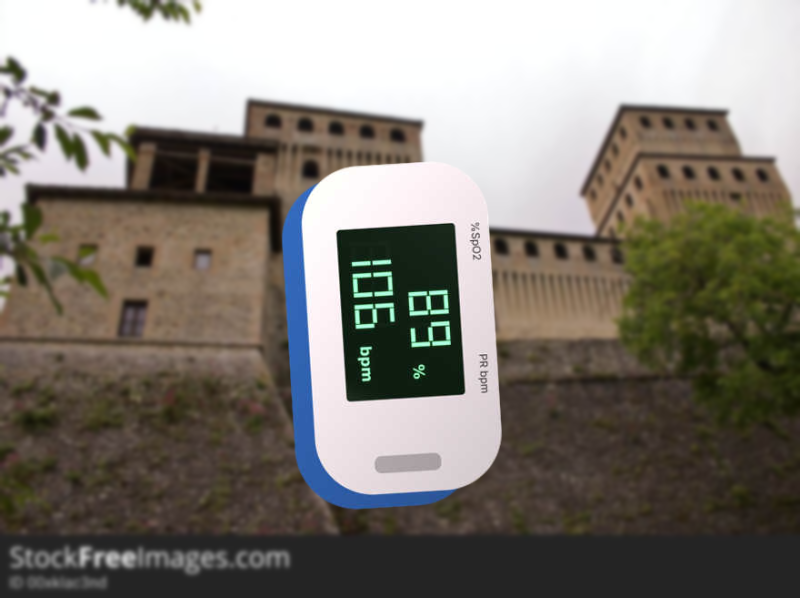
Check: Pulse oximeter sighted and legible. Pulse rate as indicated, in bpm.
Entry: 106 bpm
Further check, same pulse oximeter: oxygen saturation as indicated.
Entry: 89 %
